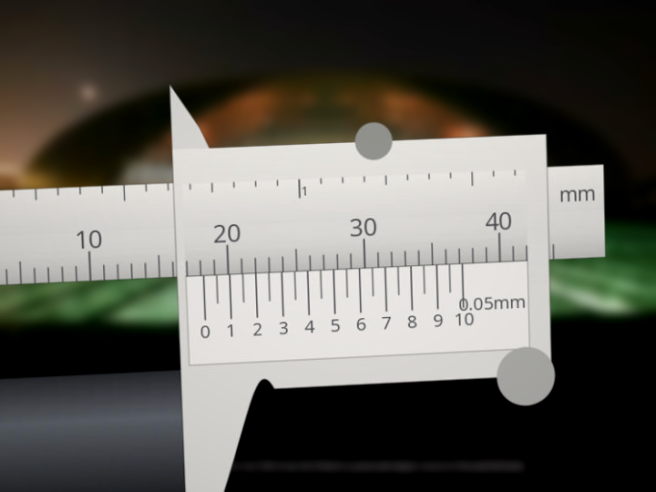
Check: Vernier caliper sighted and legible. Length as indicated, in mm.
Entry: 18.2 mm
